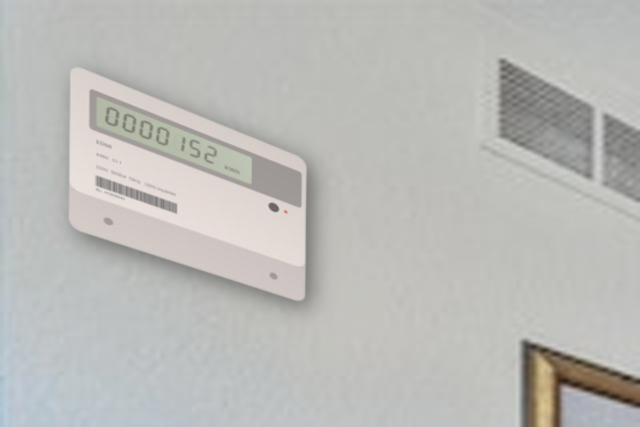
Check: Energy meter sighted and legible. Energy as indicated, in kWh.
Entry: 152 kWh
